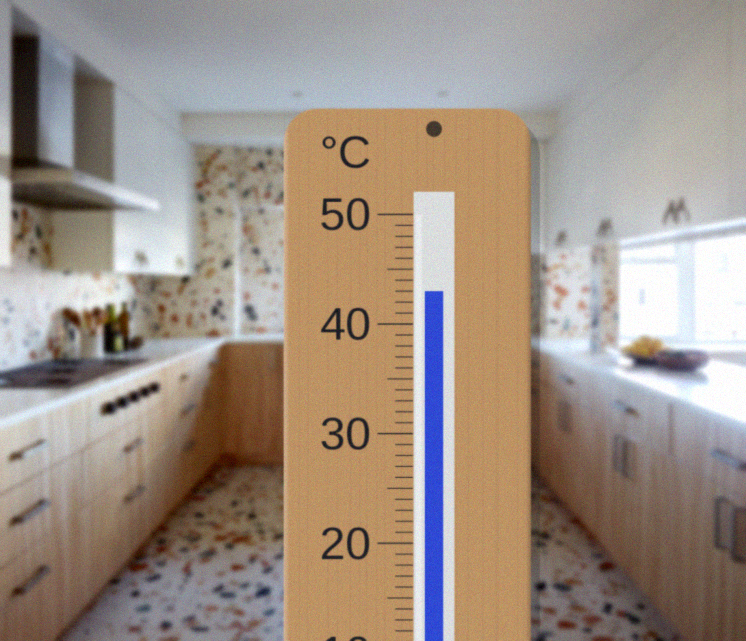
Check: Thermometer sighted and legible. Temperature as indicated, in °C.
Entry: 43 °C
